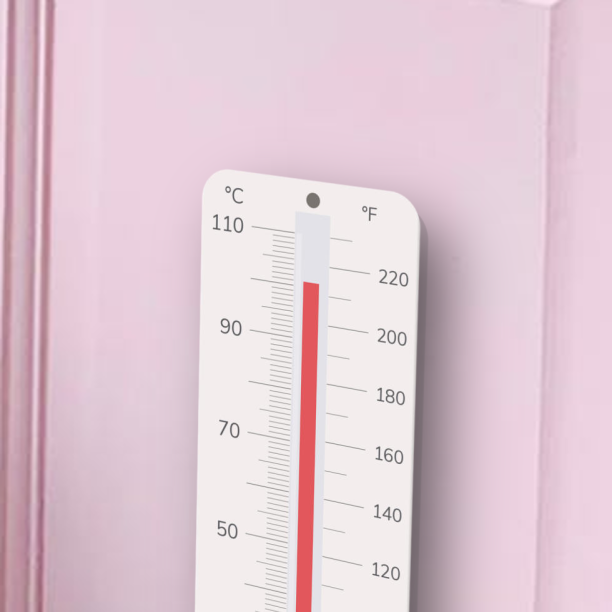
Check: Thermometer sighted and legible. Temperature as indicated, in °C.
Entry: 101 °C
